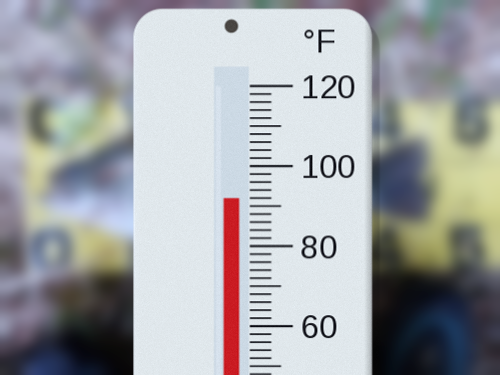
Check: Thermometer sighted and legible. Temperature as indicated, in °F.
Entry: 92 °F
